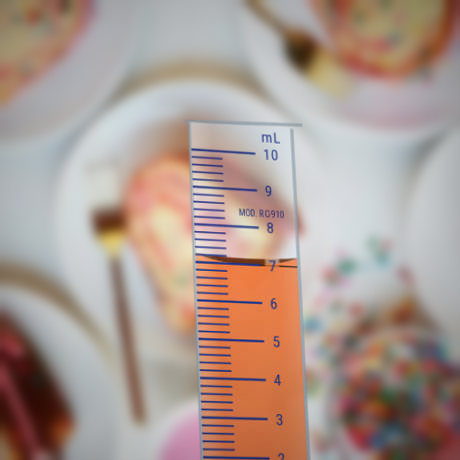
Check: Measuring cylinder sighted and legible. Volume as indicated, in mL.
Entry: 7 mL
